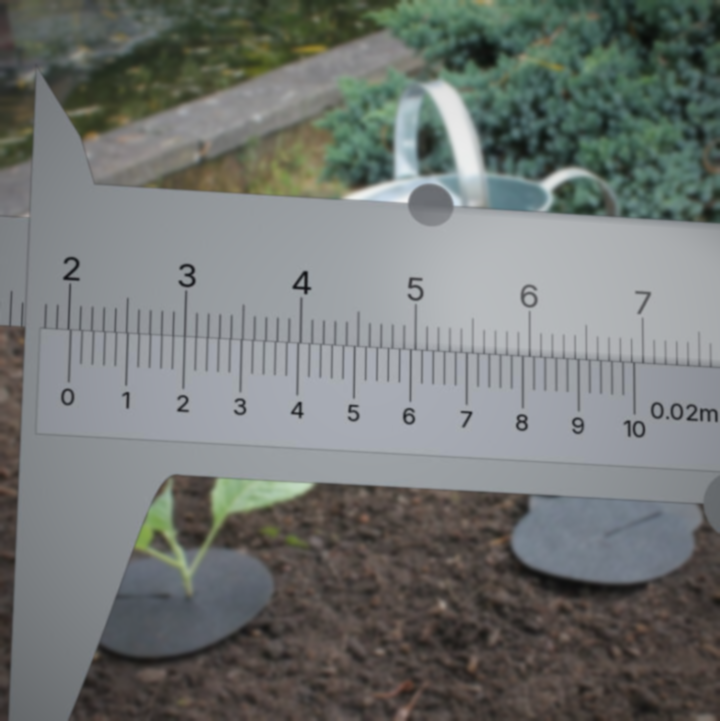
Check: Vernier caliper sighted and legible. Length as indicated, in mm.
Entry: 20.2 mm
